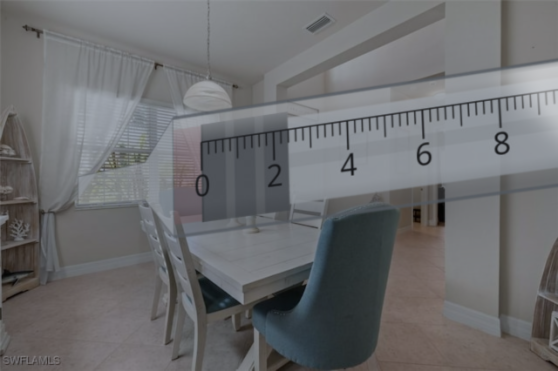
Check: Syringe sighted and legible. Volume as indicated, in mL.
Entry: 0 mL
